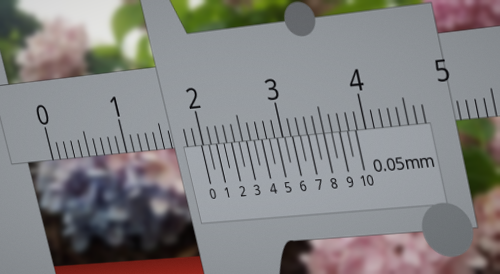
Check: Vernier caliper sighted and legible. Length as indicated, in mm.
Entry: 19.8 mm
